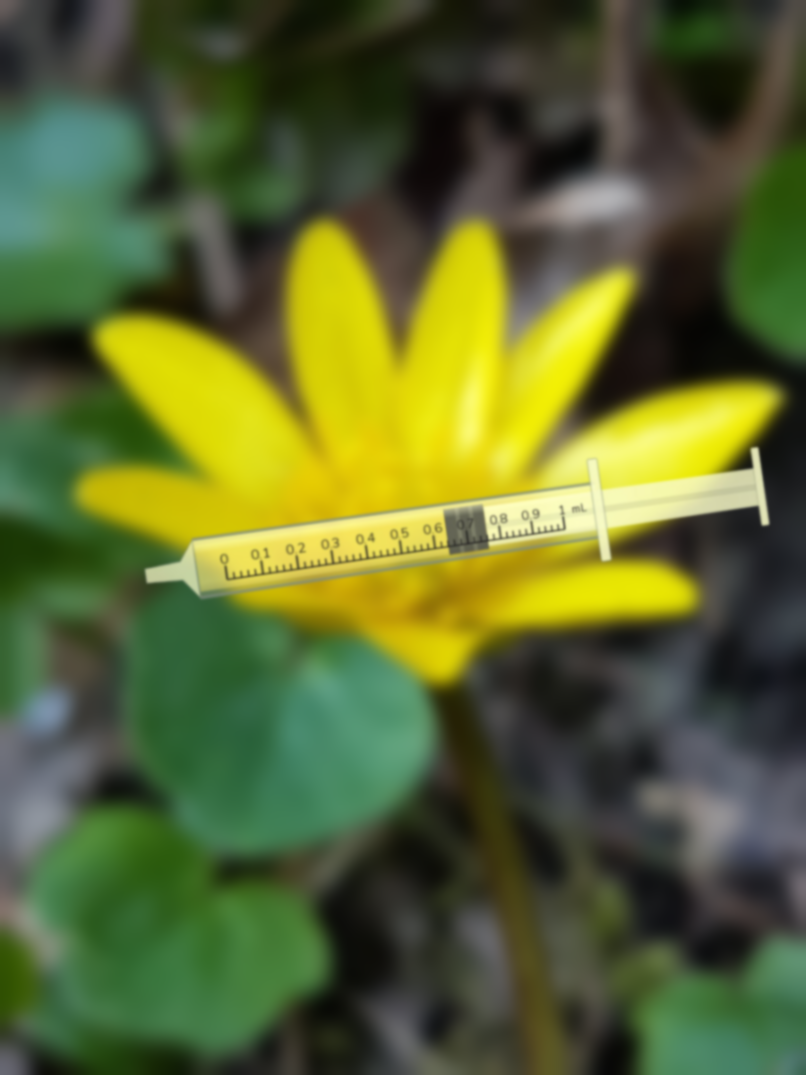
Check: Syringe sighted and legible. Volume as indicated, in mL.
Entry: 0.64 mL
